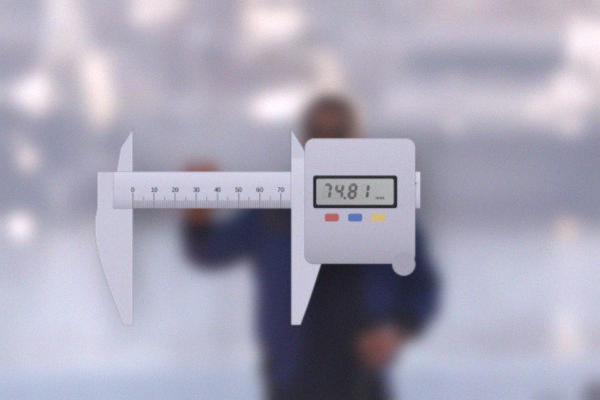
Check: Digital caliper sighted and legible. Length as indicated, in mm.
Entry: 74.81 mm
